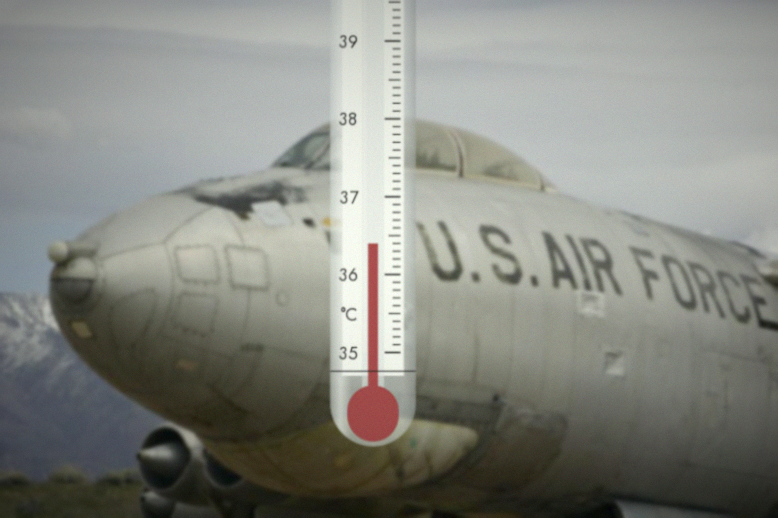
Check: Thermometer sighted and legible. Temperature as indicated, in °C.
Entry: 36.4 °C
